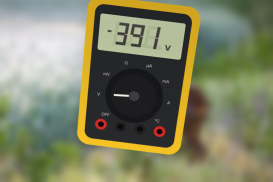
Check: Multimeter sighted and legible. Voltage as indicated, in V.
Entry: -391 V
